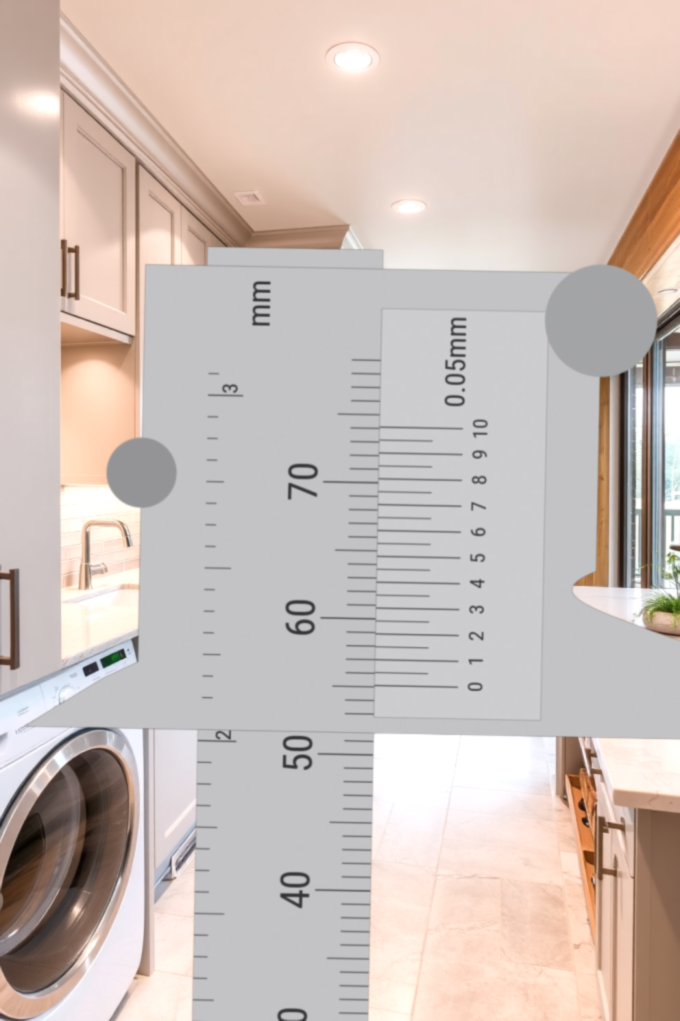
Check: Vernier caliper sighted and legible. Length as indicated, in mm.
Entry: 55.1 mm
